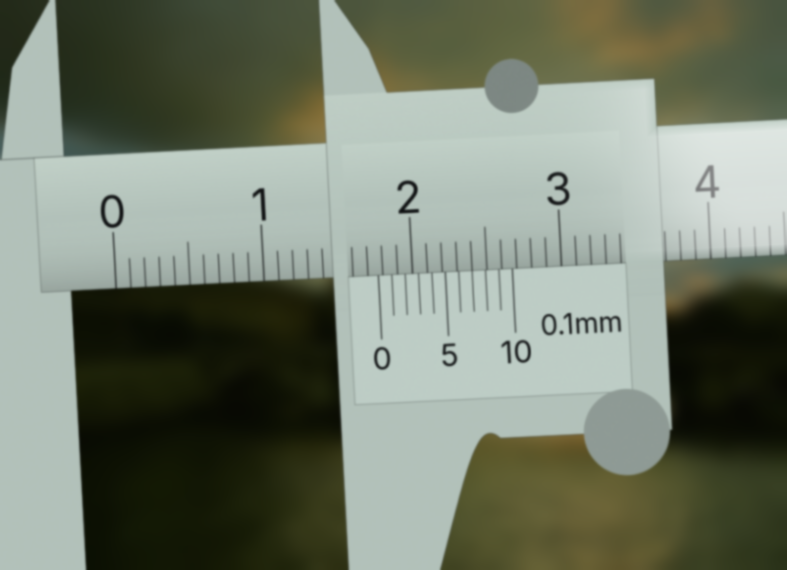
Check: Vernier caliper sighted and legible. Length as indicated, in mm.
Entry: 17.7 mm
